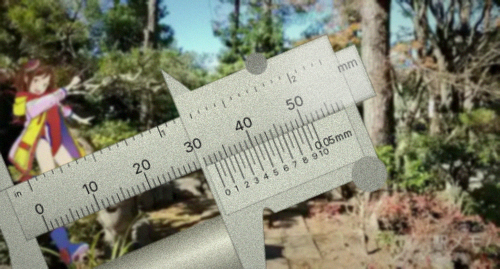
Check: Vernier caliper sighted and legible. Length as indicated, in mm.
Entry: 32.5 mm
